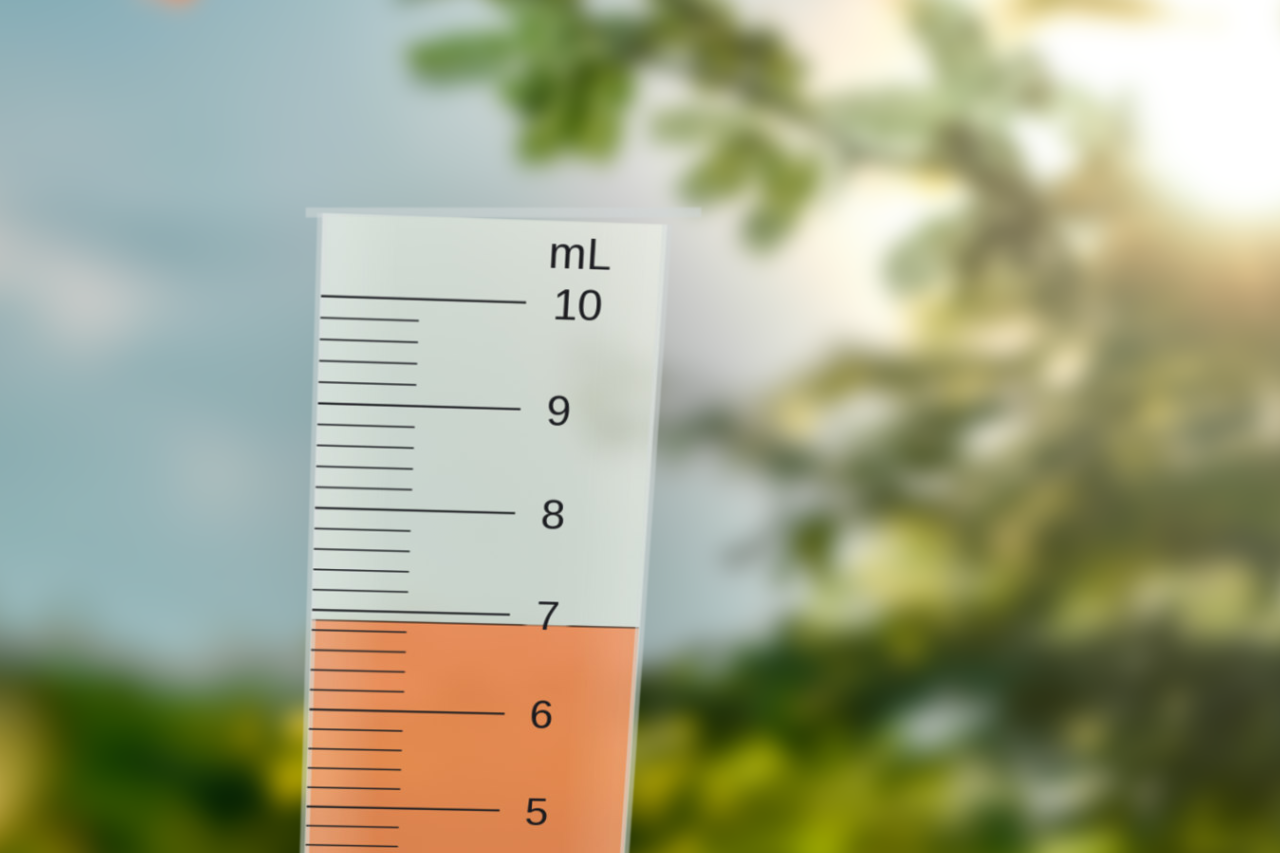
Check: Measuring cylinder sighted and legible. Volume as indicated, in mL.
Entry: 6.9 mL
